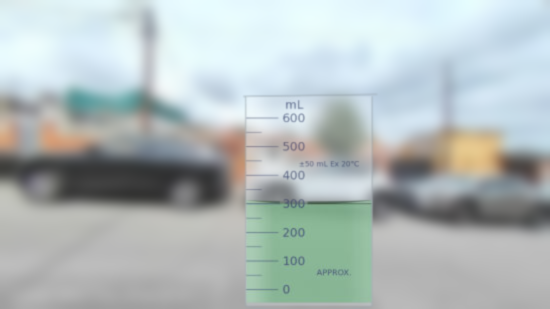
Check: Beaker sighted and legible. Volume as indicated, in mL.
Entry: 300 mL
